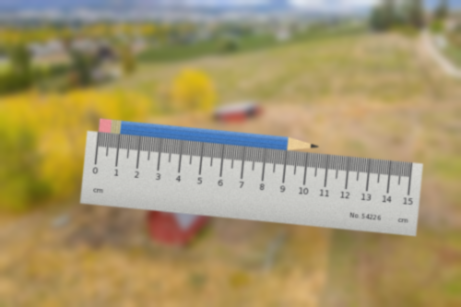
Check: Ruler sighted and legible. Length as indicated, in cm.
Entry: 10.5 cm
